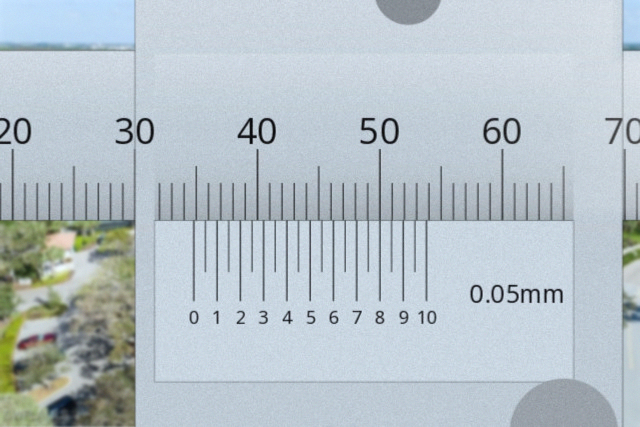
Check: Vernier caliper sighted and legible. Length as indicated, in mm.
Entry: 34.8 mm
